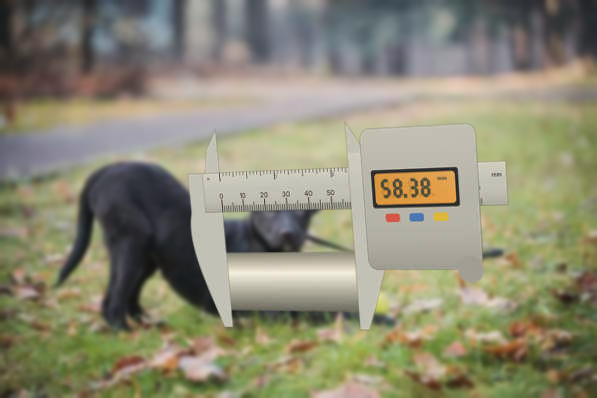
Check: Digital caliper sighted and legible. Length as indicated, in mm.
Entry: 58.38 mm
